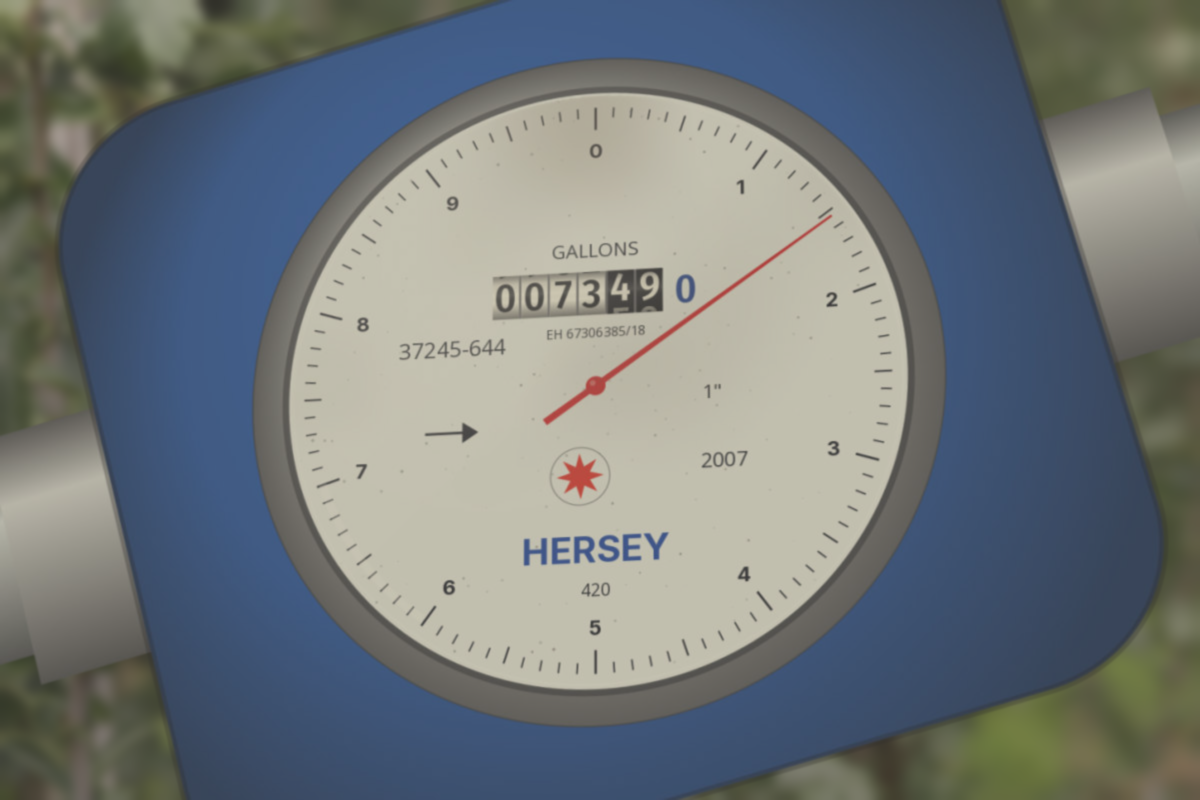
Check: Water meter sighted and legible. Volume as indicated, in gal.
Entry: 73491.5 gal
